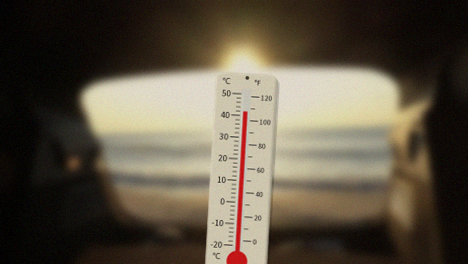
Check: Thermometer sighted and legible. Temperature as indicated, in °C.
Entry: 42 °C
